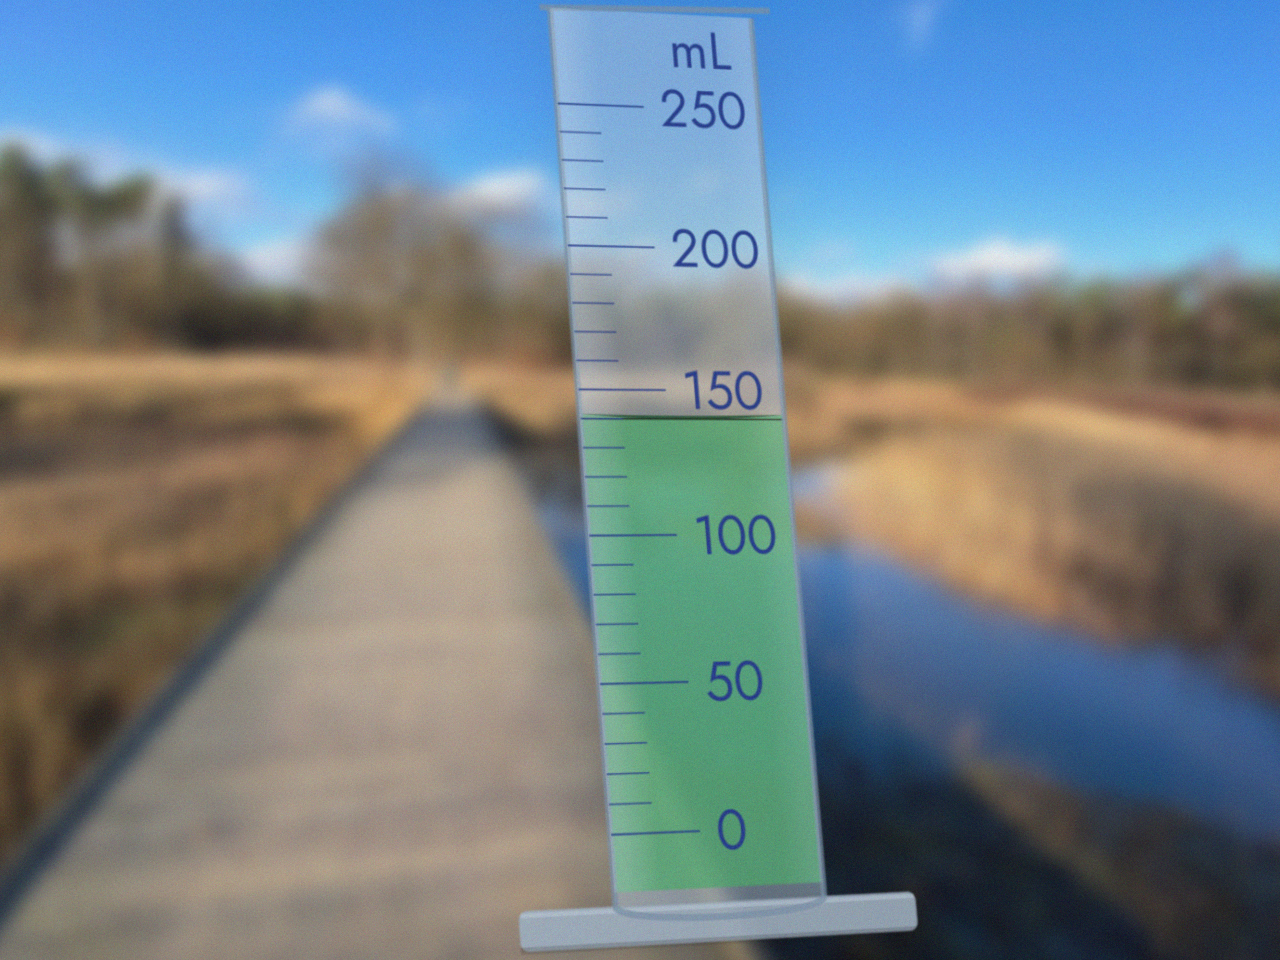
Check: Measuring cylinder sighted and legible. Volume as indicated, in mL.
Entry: 140 mL
